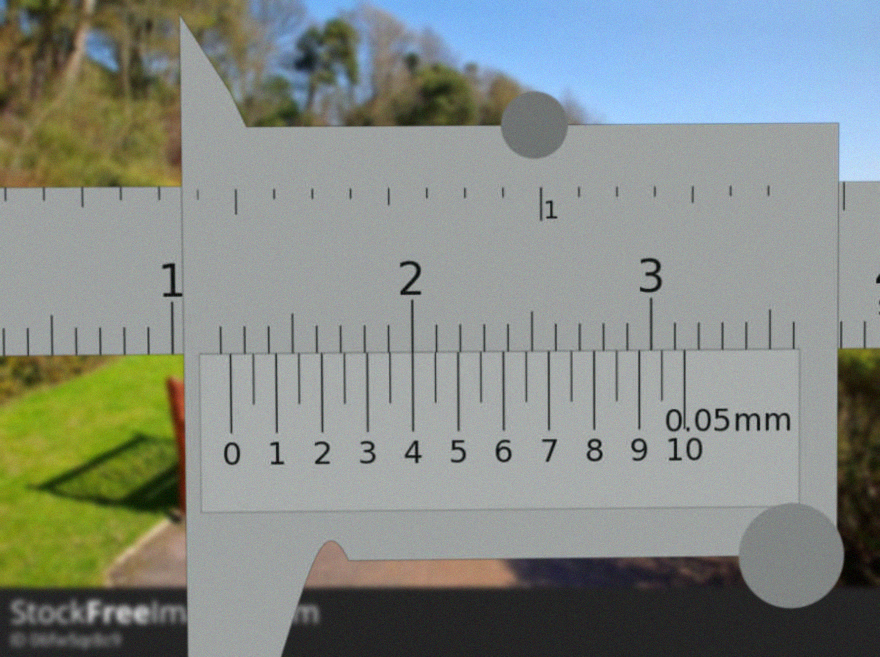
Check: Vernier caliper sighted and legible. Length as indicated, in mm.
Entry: 12.4 mm
